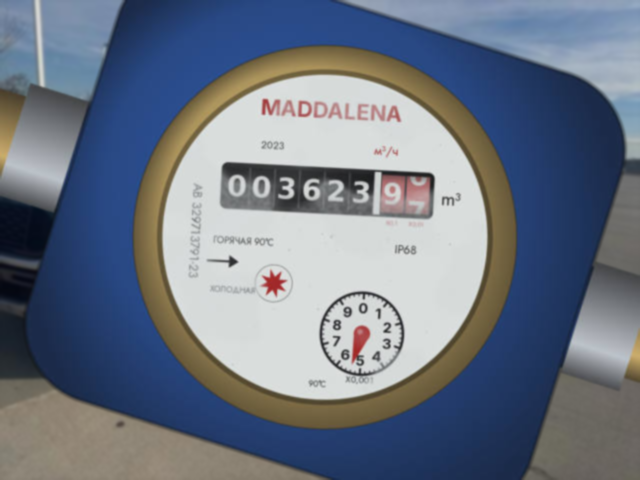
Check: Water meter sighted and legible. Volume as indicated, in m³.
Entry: 3623.965 m³
